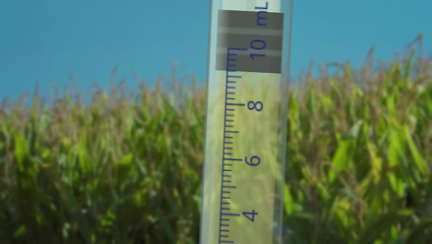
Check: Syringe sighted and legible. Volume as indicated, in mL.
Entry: 9.2 mL
